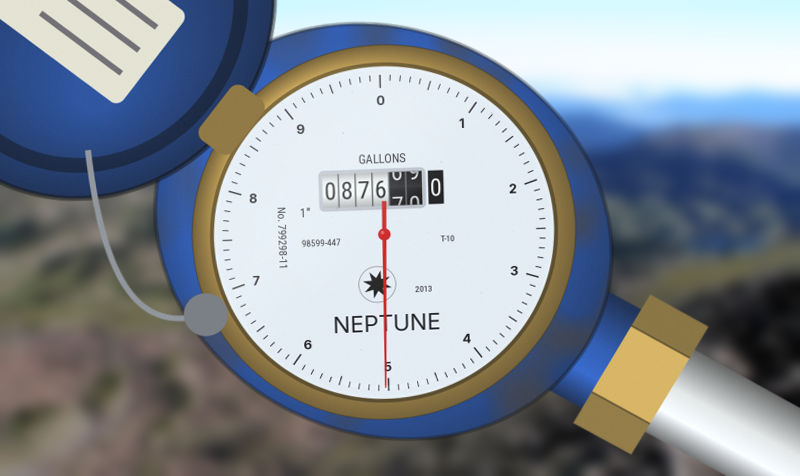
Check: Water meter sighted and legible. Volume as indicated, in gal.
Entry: 876695.0 gal
